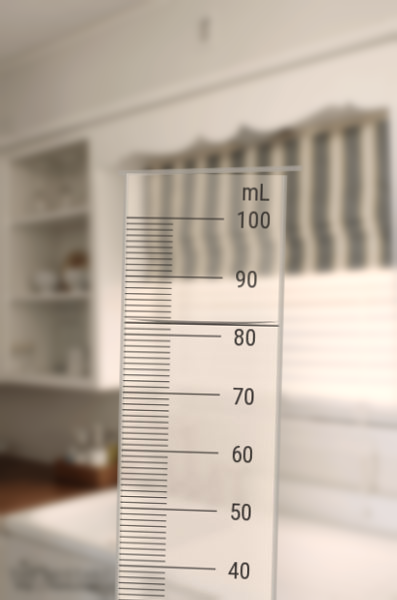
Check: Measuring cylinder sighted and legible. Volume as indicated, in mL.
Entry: 82 mL
